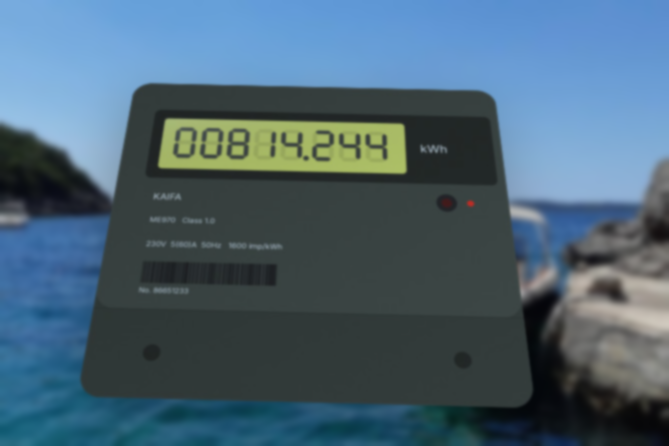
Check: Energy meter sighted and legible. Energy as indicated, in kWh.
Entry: 814.244 kWh
